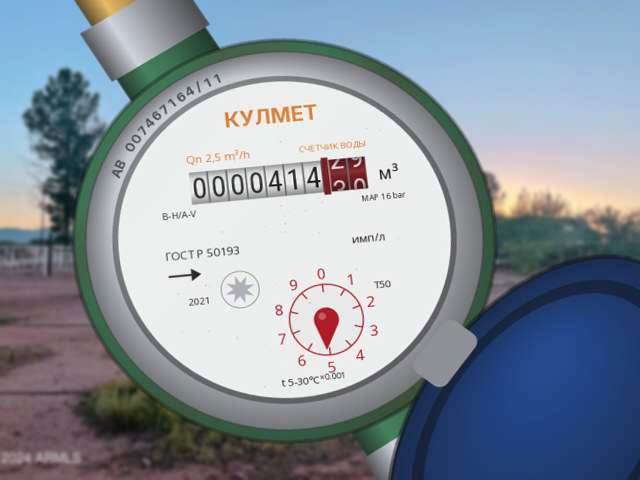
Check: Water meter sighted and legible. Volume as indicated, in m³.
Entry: 414.295 m³
